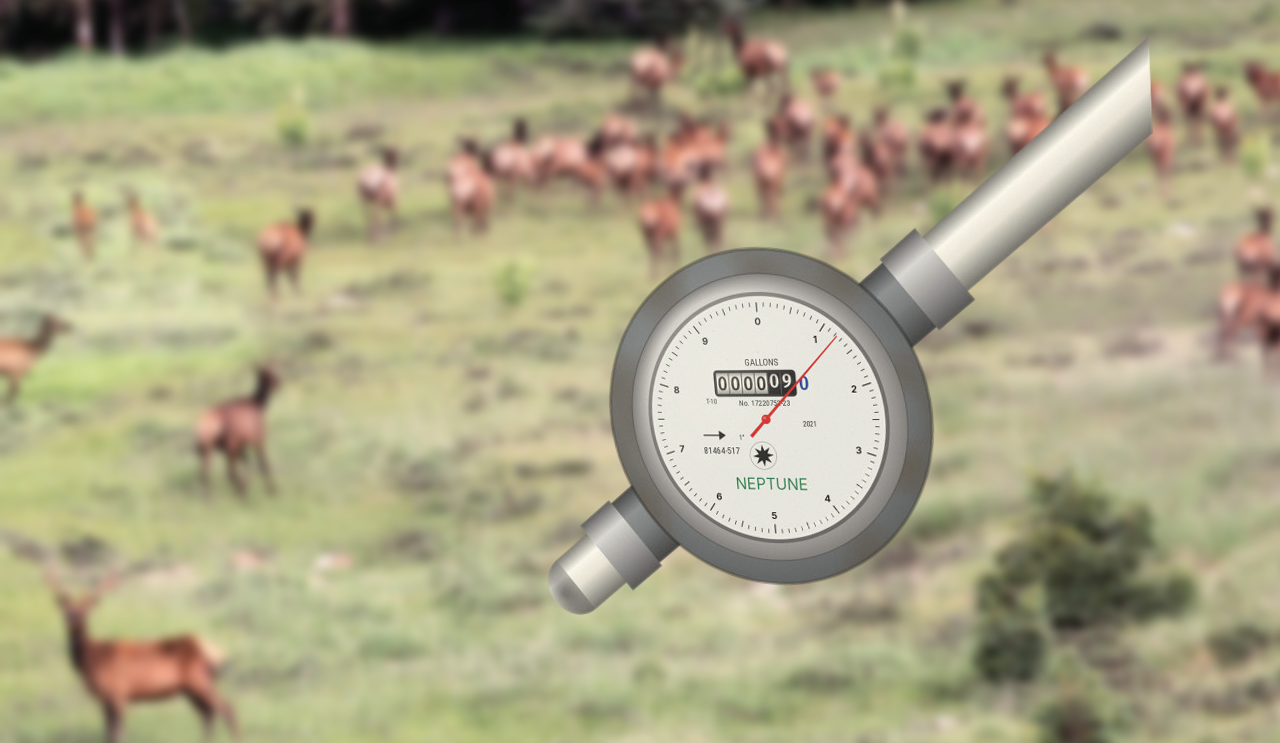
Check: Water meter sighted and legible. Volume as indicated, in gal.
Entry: 91.2 gal
